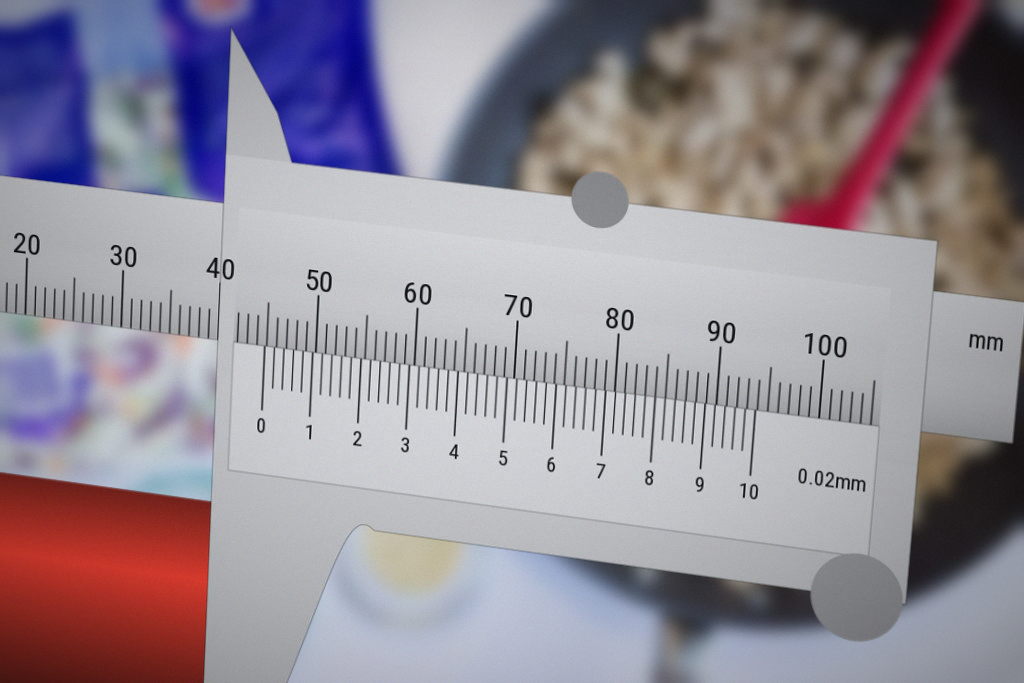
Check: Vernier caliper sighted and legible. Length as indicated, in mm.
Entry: 44.8 mm
